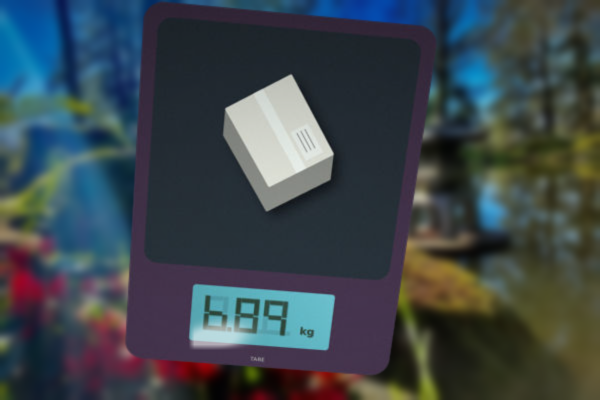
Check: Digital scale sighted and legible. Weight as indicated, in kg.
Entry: 6.89 kg
